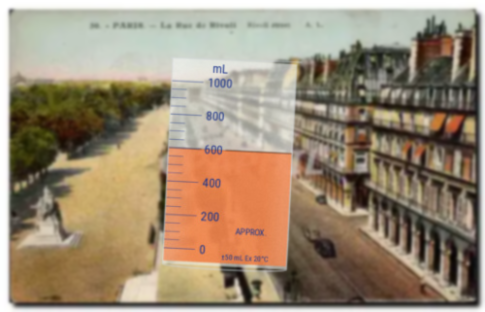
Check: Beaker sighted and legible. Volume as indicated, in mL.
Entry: 600 mL
